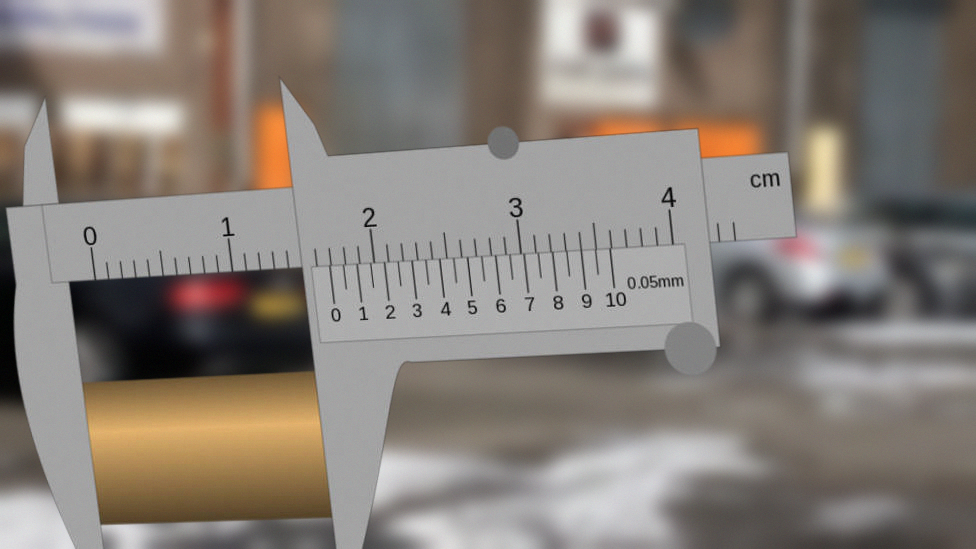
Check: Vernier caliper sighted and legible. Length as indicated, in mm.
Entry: 16.9 mm
